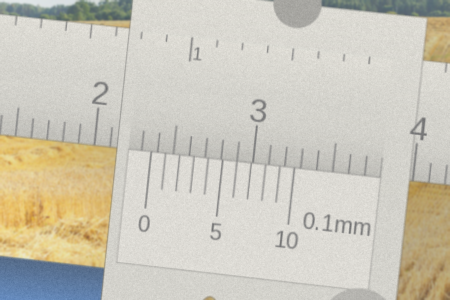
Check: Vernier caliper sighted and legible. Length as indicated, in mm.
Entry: 23.6 mm
